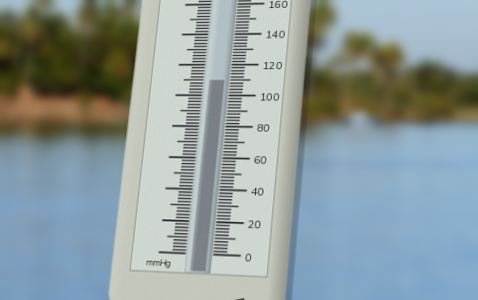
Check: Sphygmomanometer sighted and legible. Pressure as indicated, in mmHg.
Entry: 110 mmHg
